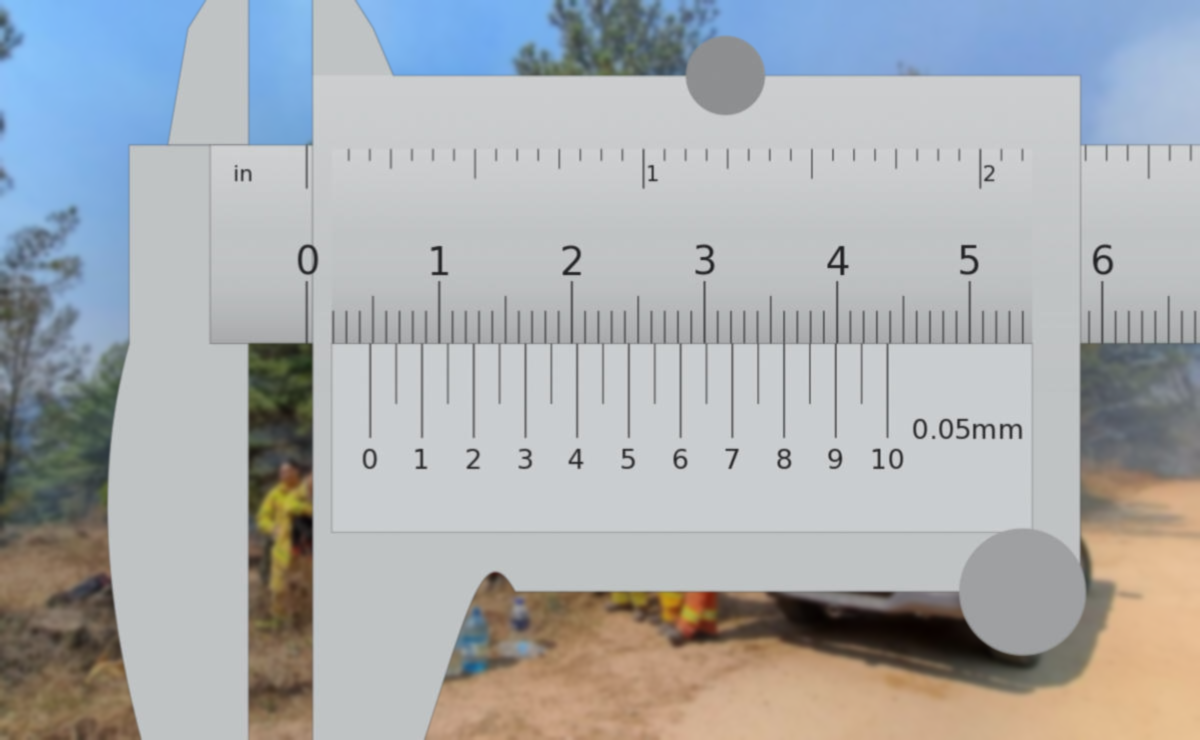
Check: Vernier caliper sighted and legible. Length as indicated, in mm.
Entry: 4.8 mm
